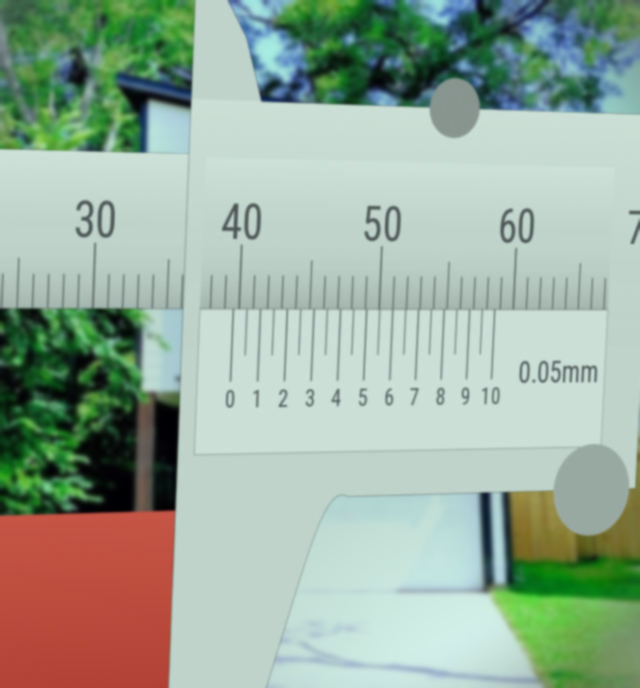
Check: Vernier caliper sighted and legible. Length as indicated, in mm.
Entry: 39.6 mm
